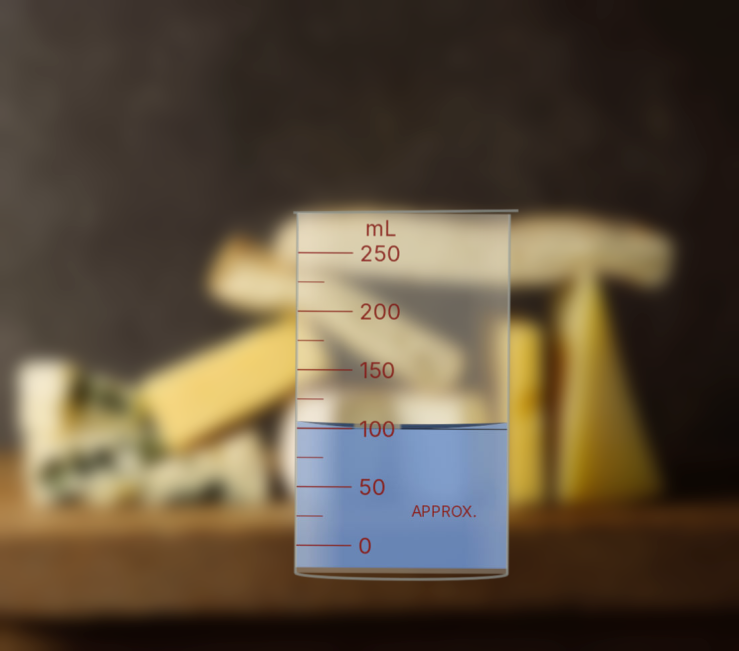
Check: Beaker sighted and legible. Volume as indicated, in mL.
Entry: 100 mL
